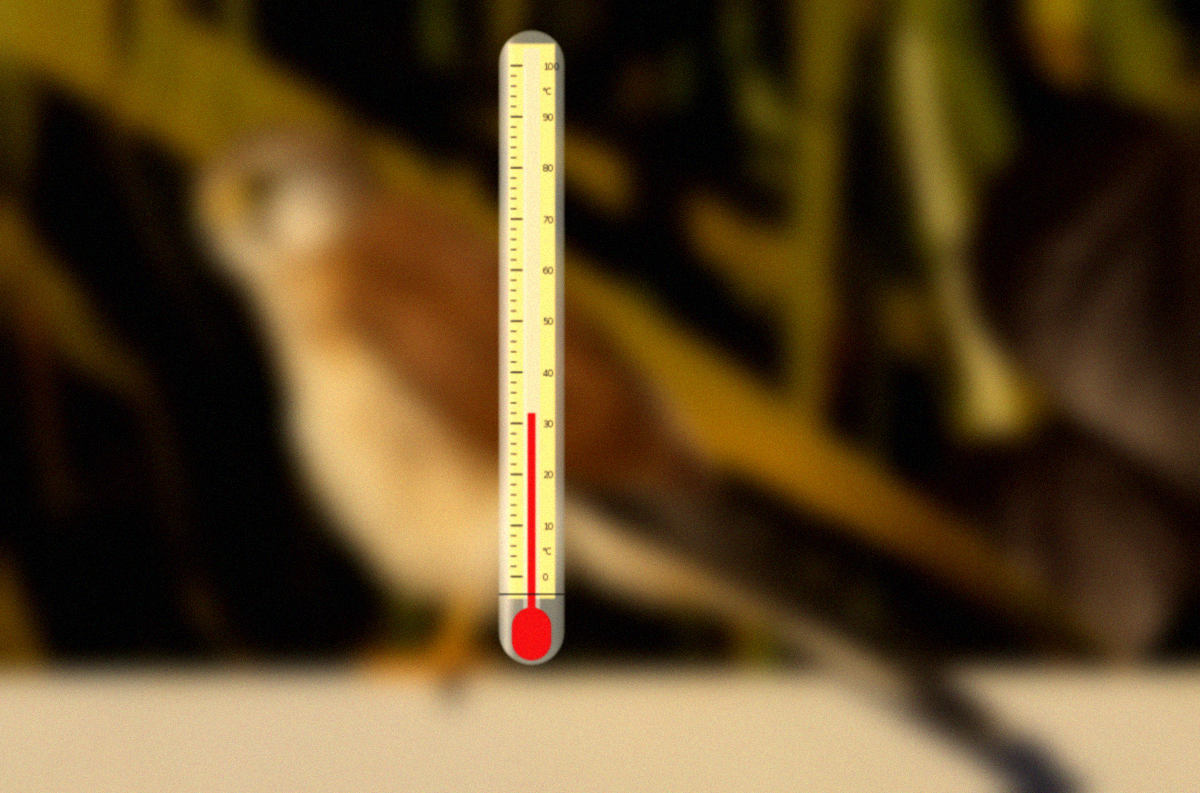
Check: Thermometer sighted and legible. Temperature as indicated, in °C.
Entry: 32 °C
